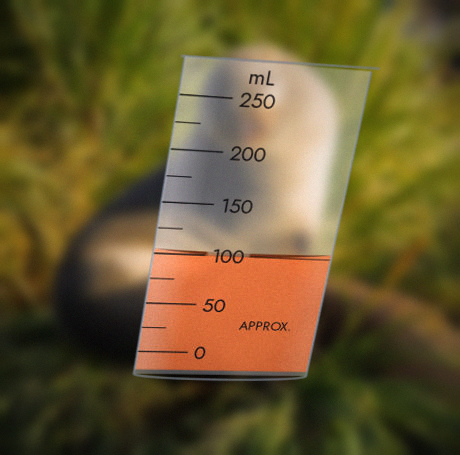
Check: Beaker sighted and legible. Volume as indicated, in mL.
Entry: 100 mL
